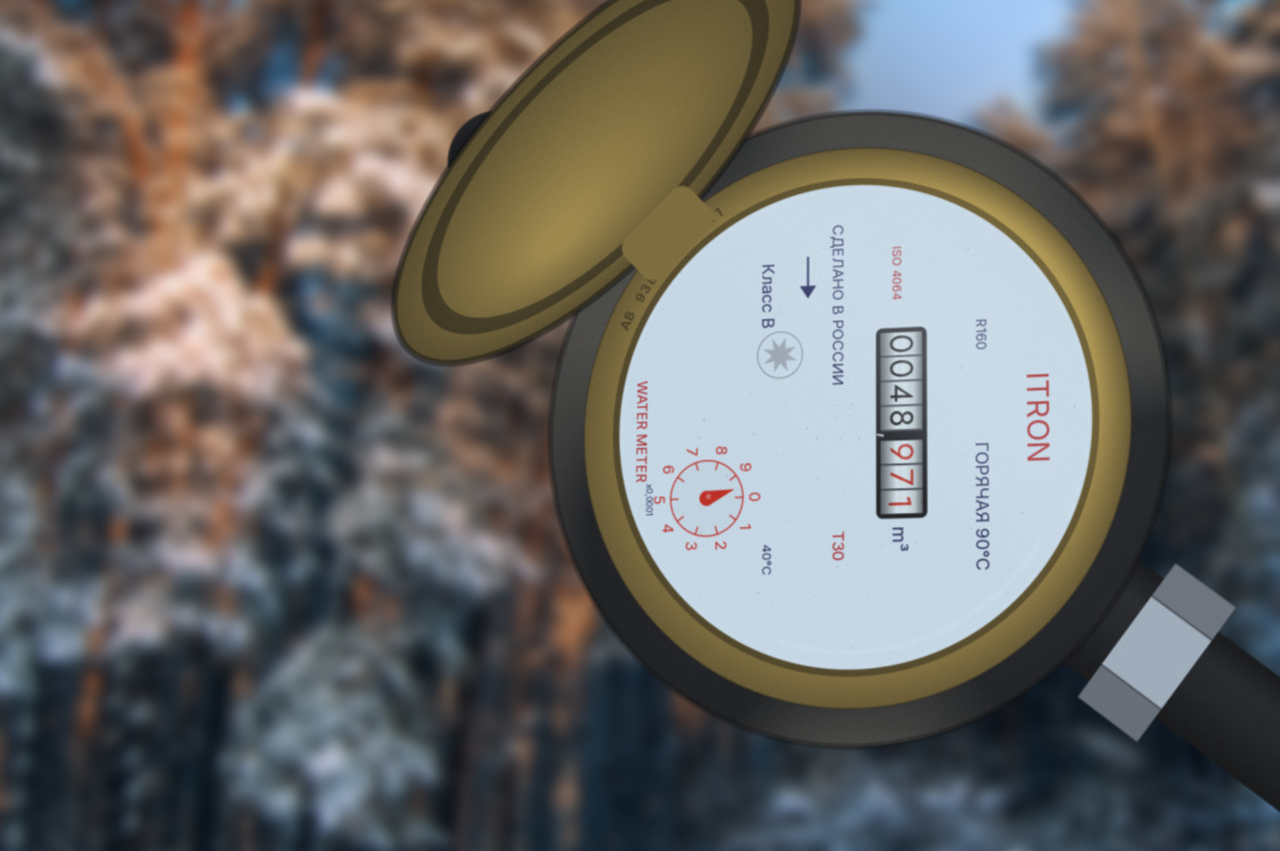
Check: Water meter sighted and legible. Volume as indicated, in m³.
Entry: 48.9709 m³
